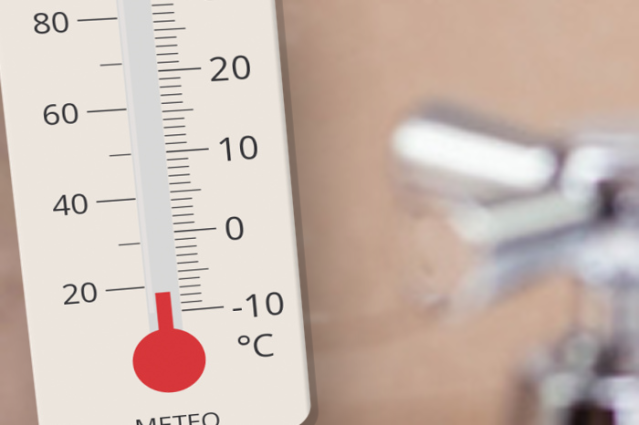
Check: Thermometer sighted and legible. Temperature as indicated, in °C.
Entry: -7.5 °C
